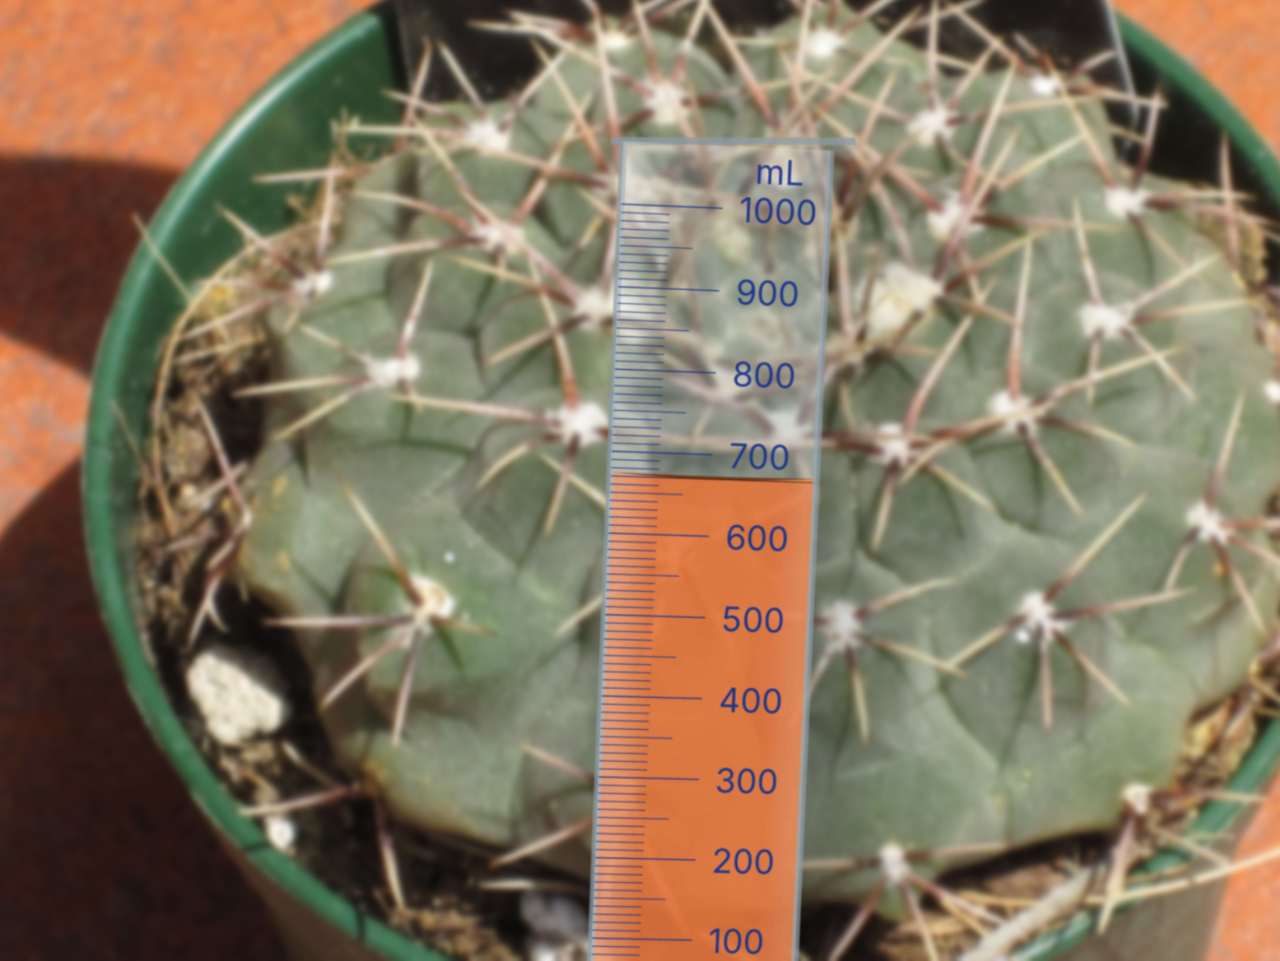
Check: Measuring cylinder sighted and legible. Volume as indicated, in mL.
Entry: 670 mL
